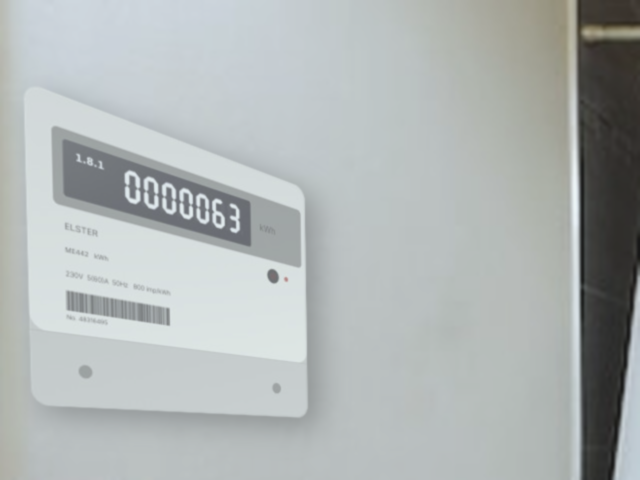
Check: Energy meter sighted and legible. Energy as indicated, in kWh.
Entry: 63 kWh
